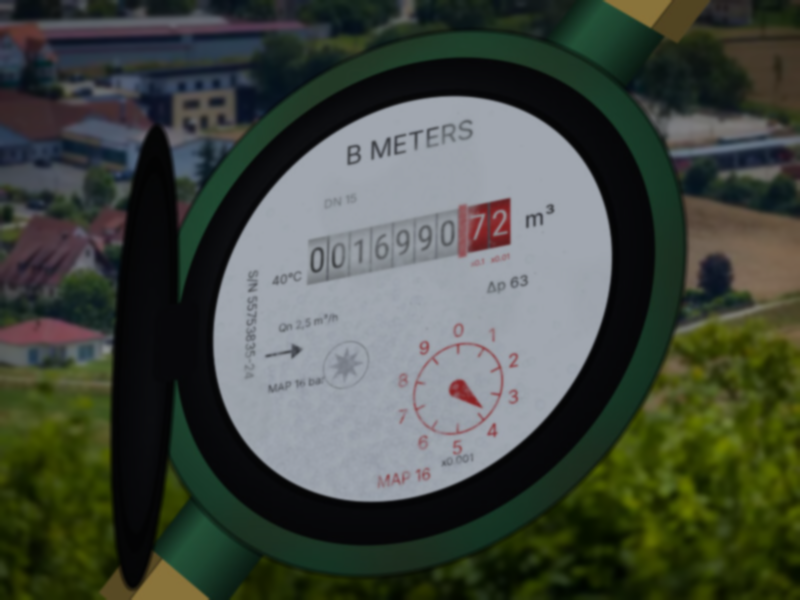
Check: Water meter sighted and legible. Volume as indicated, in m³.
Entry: 16990.723 m³
